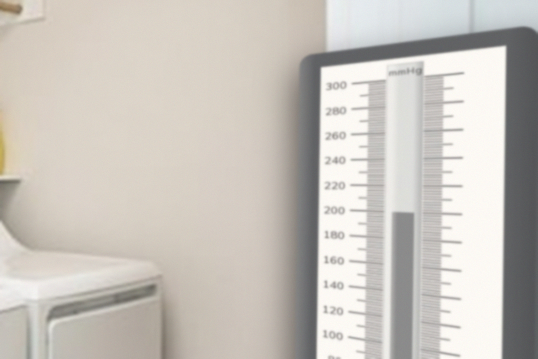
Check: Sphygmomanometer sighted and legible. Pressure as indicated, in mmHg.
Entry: 200 mmHg
